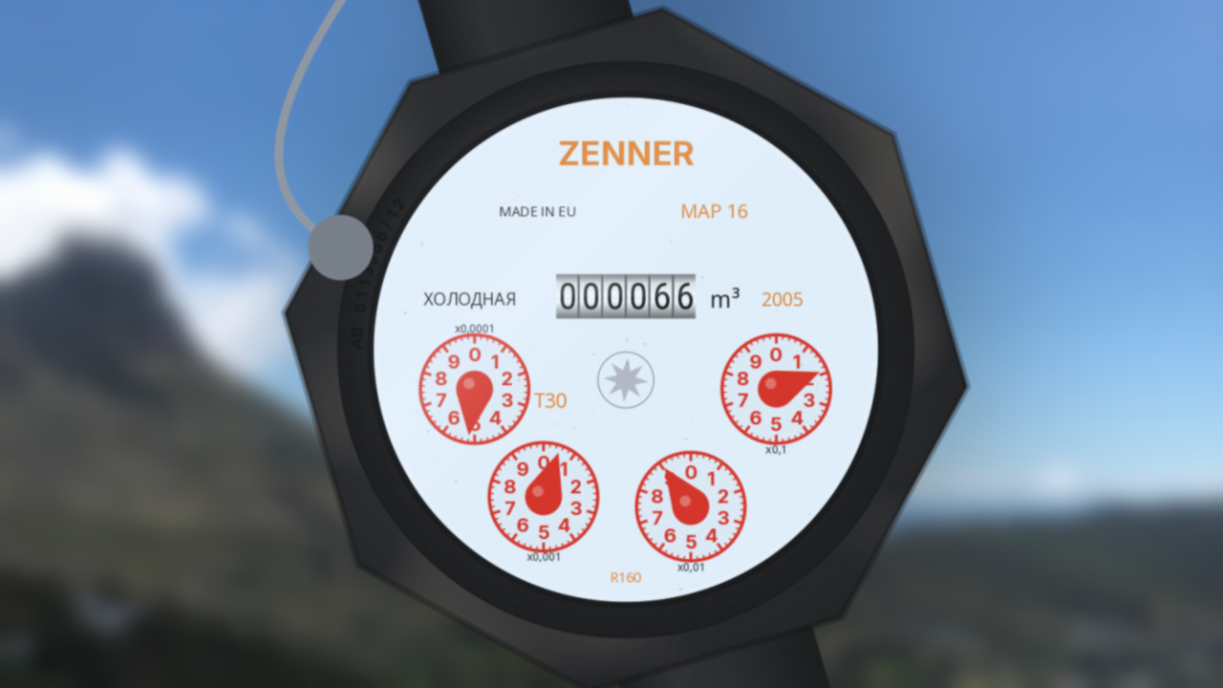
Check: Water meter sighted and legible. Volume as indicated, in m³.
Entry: 66.1905 m³
